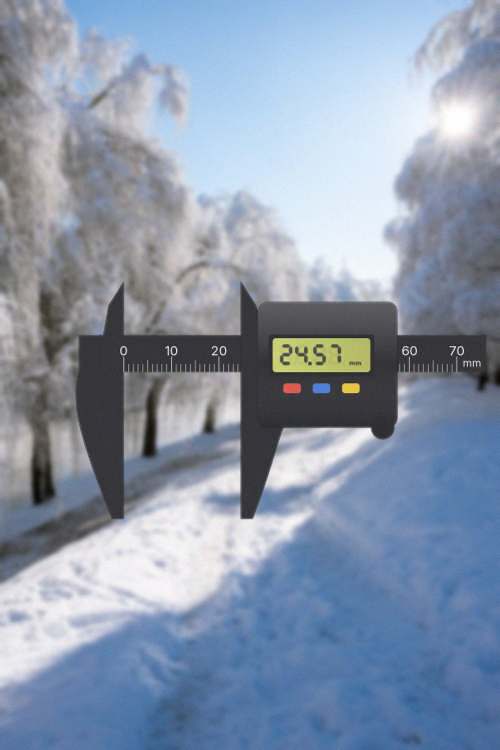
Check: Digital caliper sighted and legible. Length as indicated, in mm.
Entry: 24.57 mm
